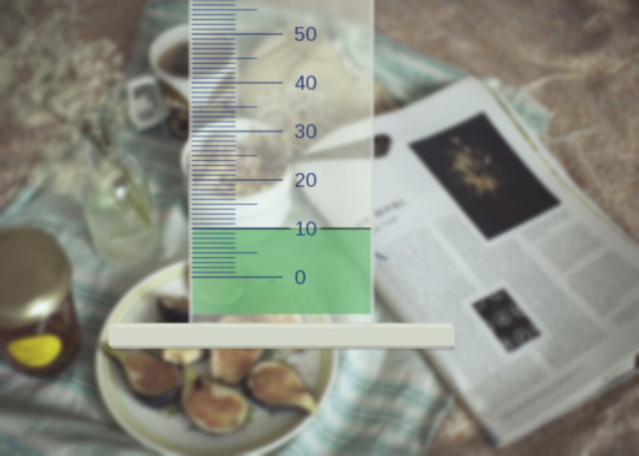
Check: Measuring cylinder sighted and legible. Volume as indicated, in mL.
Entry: 10 mL
